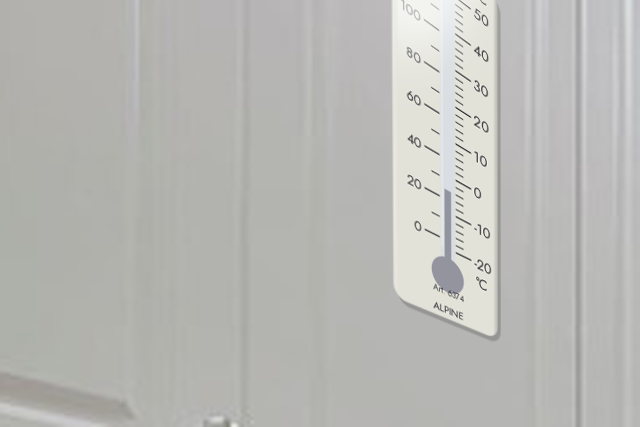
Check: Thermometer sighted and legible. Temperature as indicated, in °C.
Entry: -4 °C
